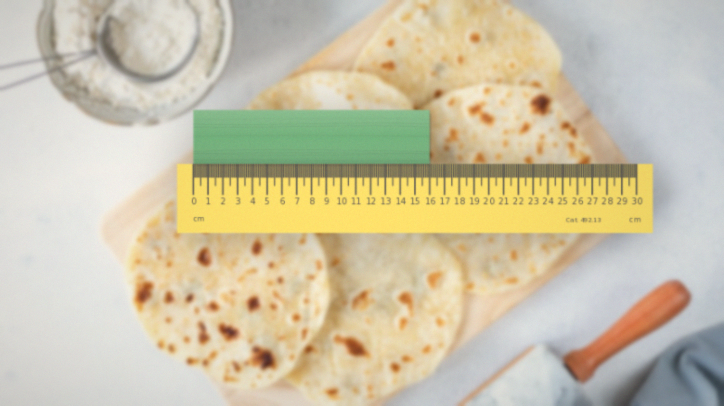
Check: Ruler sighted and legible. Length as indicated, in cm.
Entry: 16 cm
